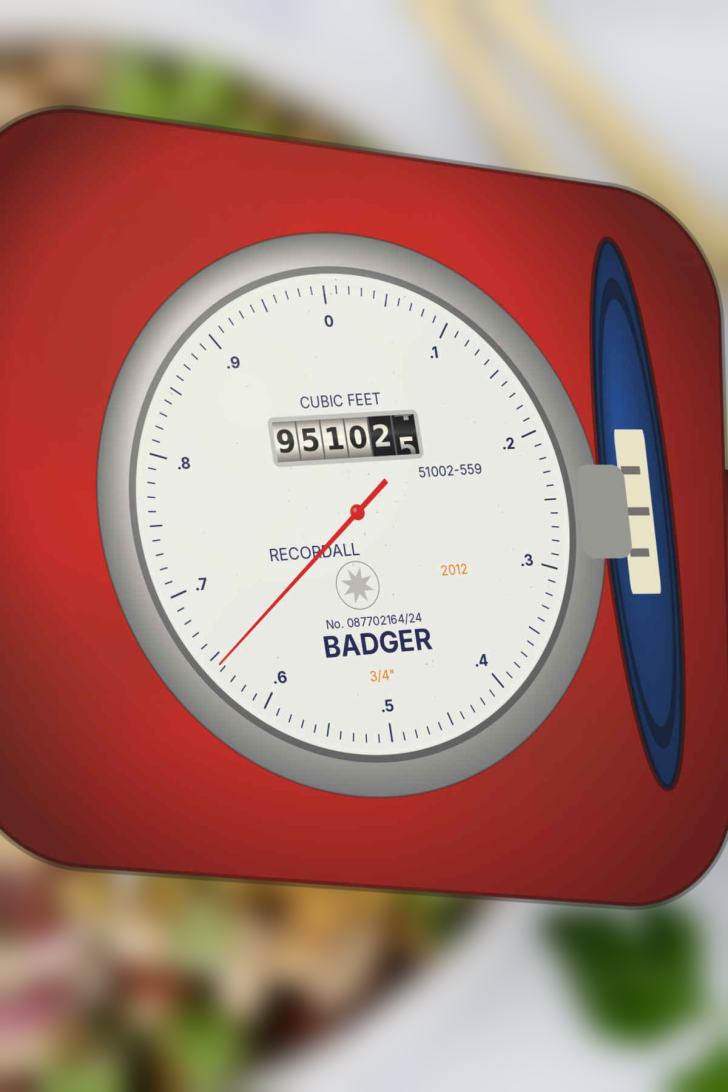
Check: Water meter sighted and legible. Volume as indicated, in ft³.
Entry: 951024.64 ft³
